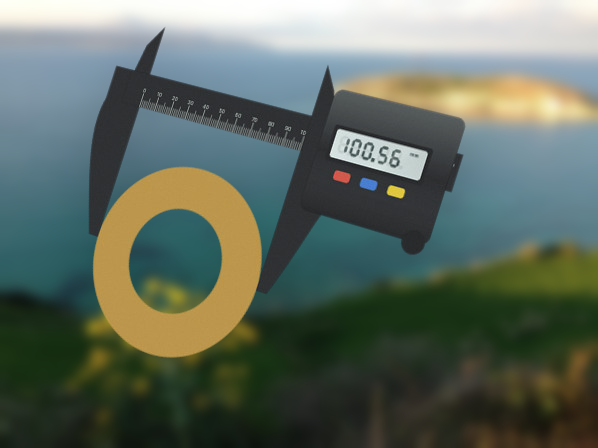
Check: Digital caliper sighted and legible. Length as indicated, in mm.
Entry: 100.56 mm
